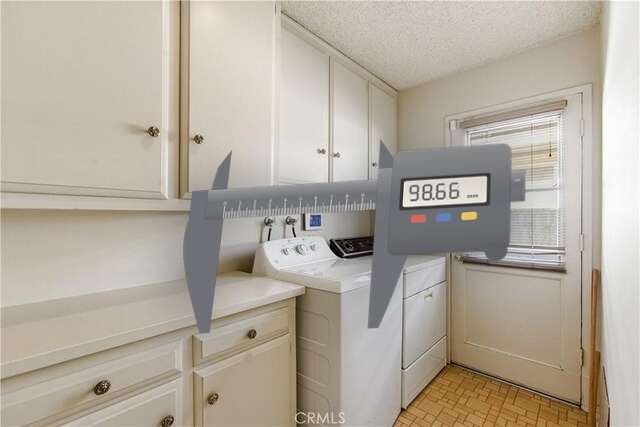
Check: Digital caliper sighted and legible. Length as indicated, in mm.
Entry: 98.66 mm
